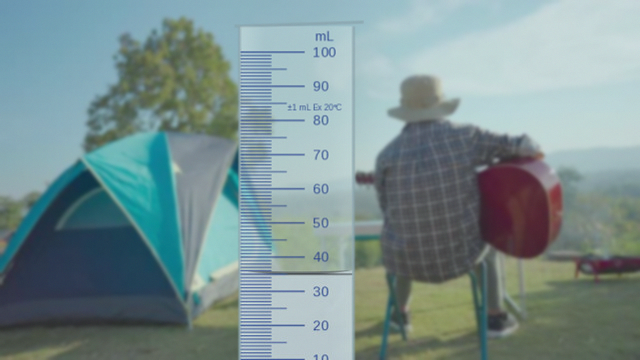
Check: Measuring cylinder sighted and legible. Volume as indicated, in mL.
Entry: 35 mL
